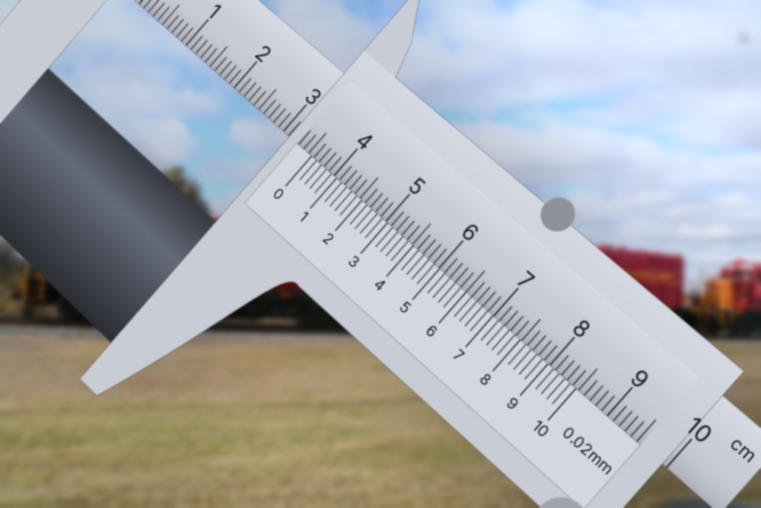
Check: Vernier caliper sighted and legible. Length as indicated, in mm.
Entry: 35.6 mm
